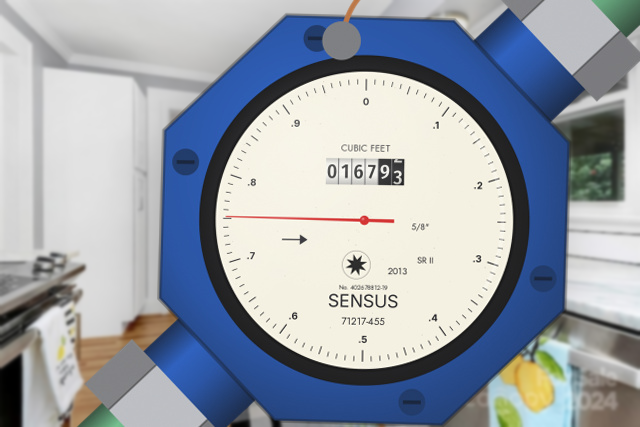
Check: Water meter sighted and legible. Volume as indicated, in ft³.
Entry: 16792.75 ft³
